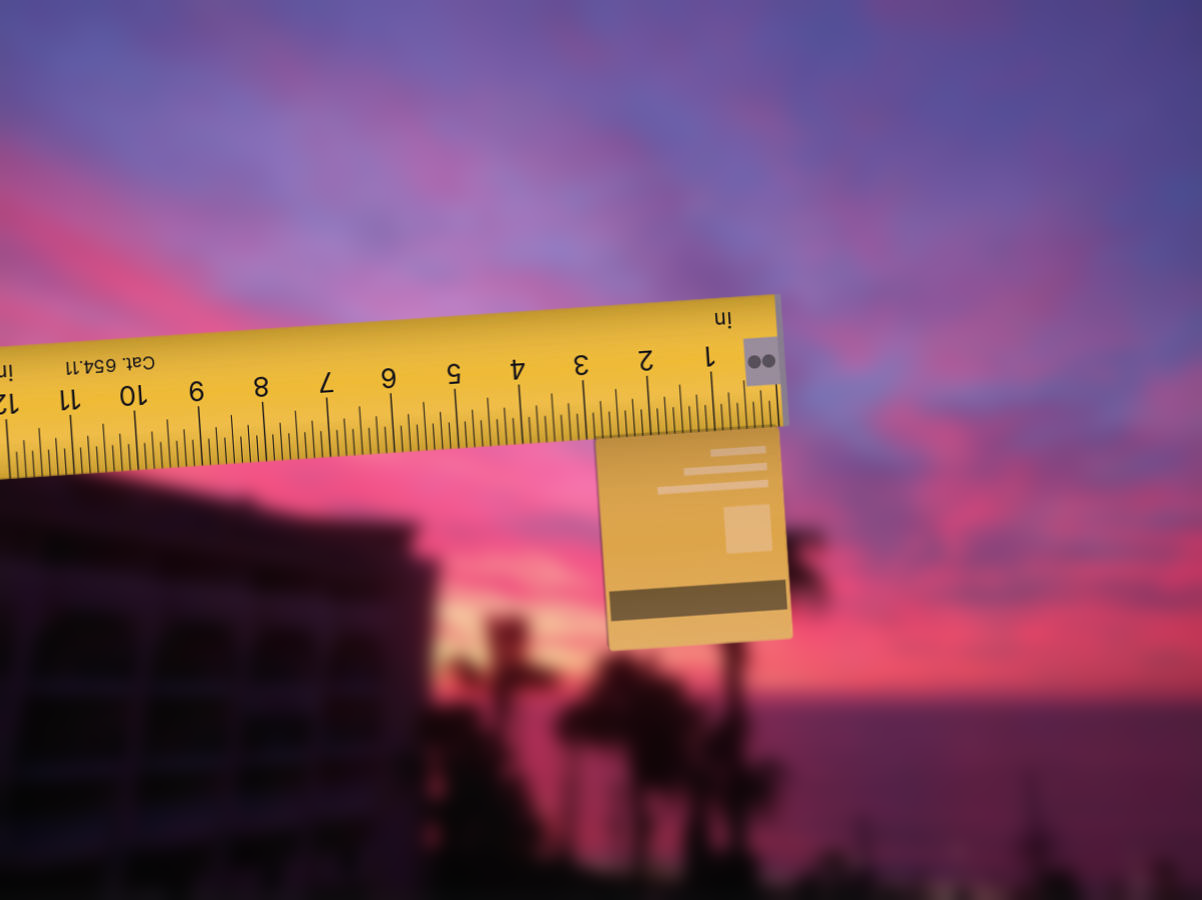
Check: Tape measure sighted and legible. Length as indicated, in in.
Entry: 2.875 in
